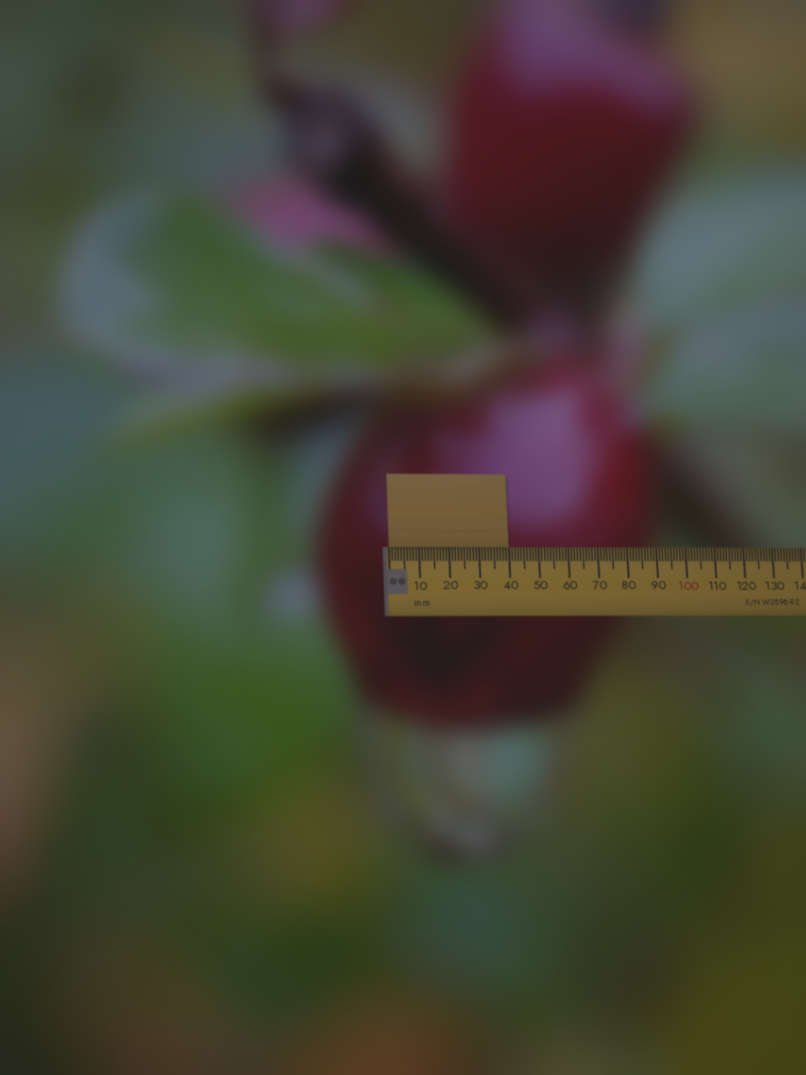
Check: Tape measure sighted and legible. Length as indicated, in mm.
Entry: 40 mm
